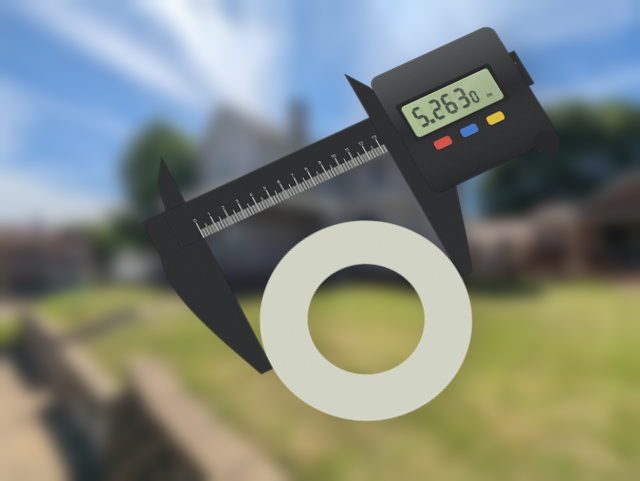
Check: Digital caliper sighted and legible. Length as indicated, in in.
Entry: 5.2630 in
